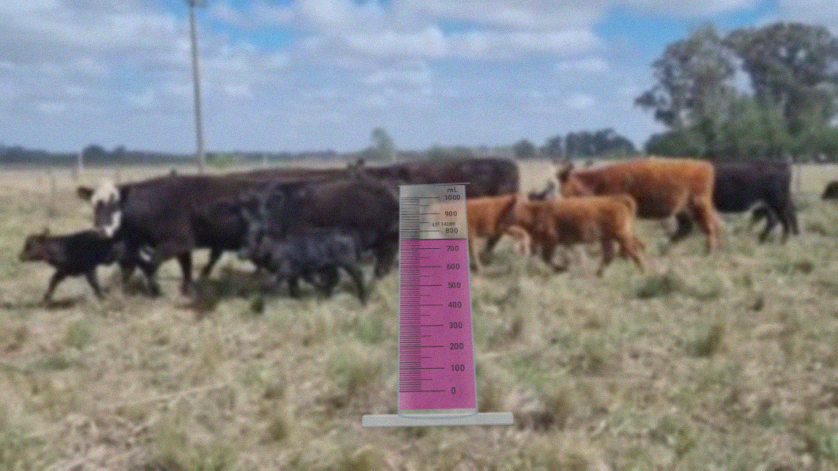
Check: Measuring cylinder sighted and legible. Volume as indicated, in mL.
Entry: 750 mL
